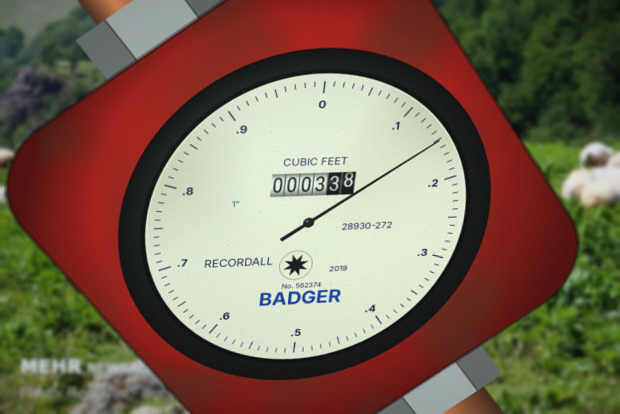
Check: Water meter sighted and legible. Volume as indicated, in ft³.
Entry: 338.15 ft³
